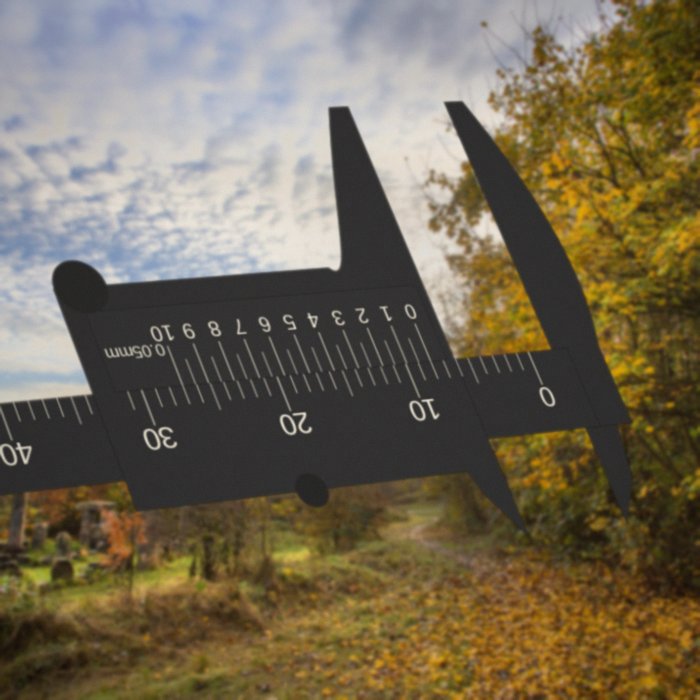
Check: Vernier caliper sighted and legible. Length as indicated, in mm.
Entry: 8.0 mm
